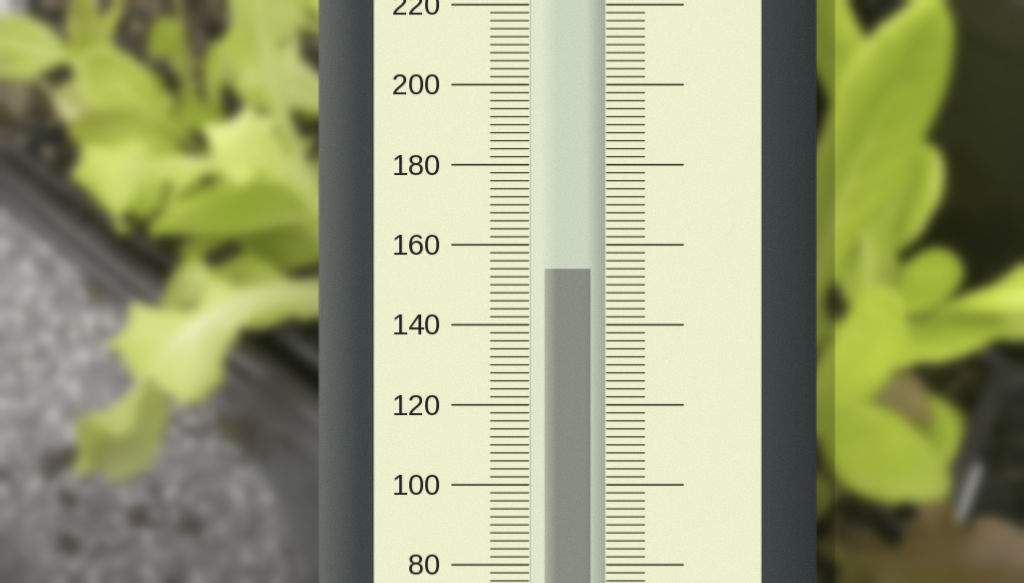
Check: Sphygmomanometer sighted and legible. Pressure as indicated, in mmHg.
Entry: 154 mmHg
